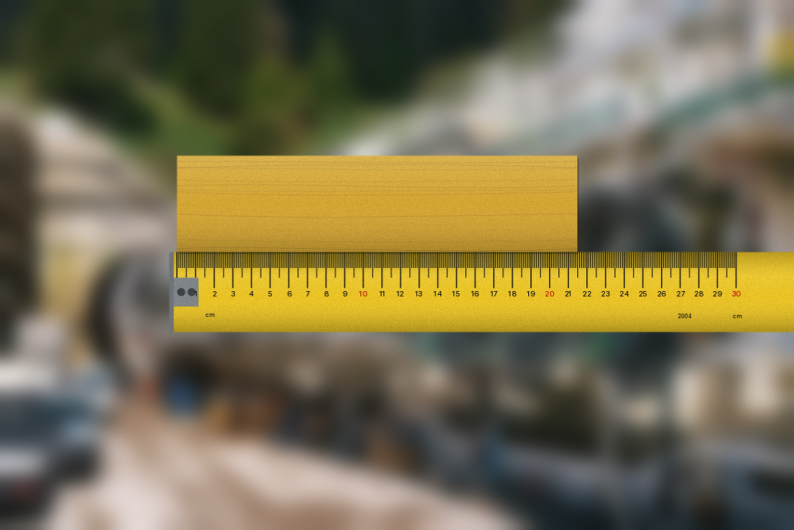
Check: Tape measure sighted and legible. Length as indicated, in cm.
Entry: 21.5 cm
